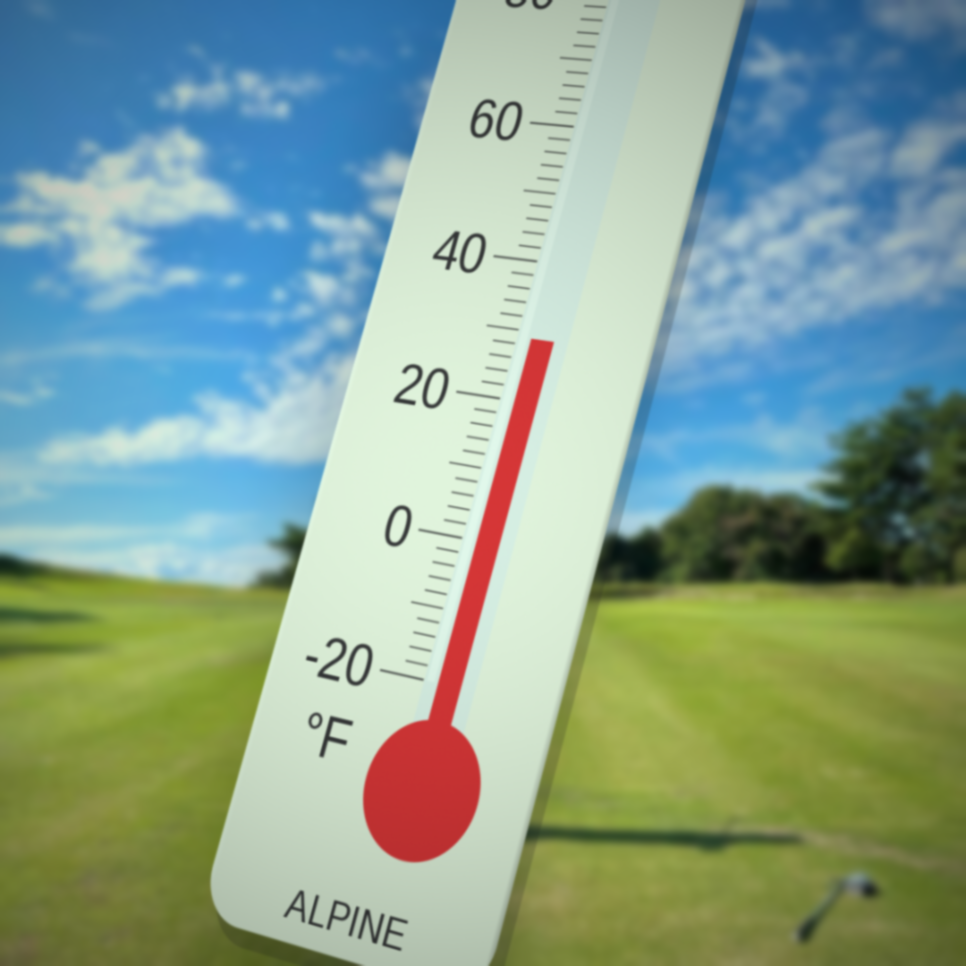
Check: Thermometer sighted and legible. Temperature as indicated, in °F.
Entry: 29 °F
